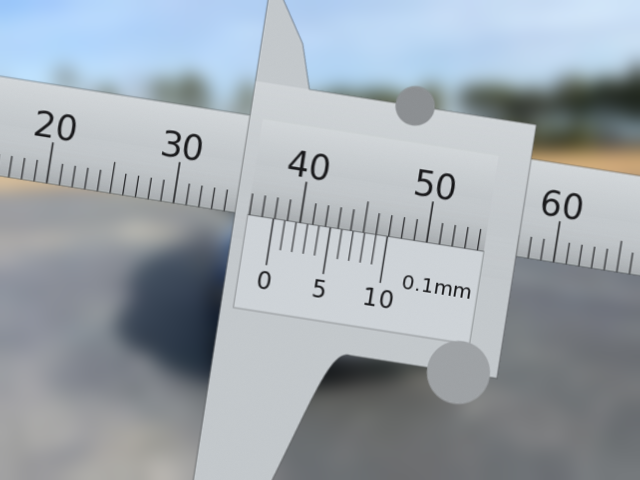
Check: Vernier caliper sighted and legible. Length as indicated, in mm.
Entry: 37.9 mm
